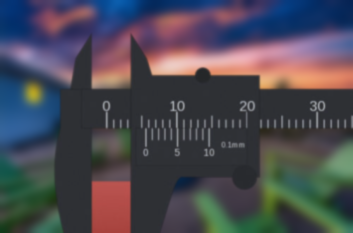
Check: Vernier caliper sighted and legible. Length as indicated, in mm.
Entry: 5.6 mm
